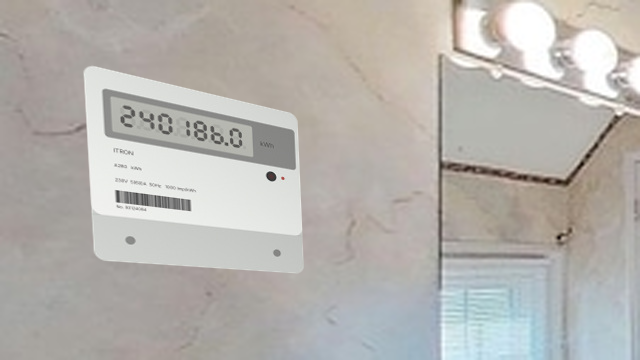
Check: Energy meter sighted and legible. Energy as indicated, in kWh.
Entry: 240186.0 kWh
